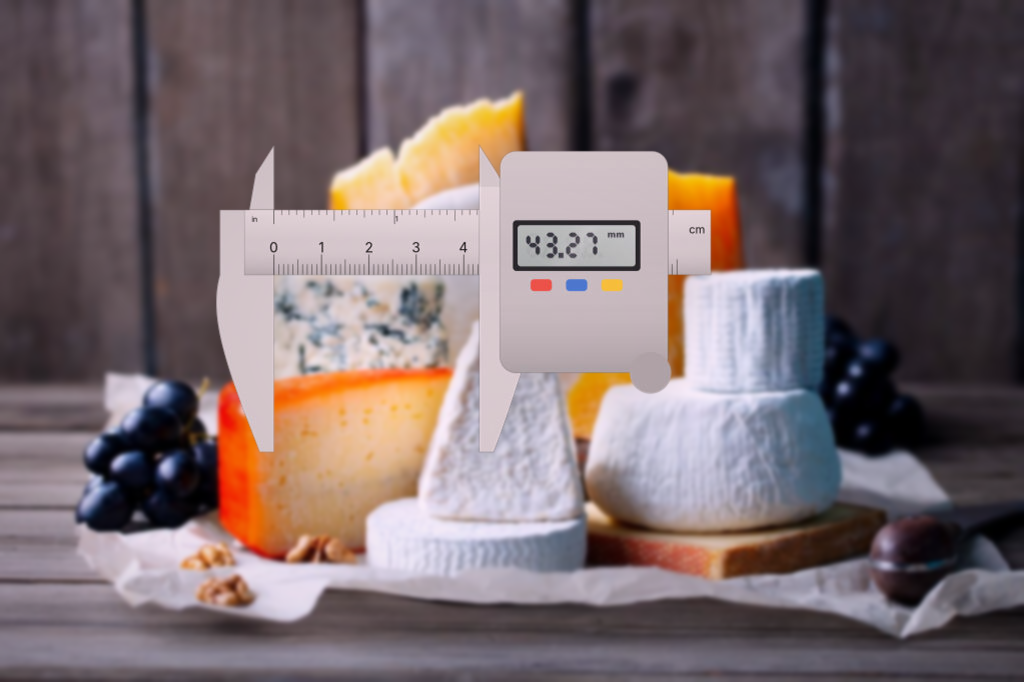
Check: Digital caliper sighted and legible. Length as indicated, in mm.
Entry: 43.27 mm
